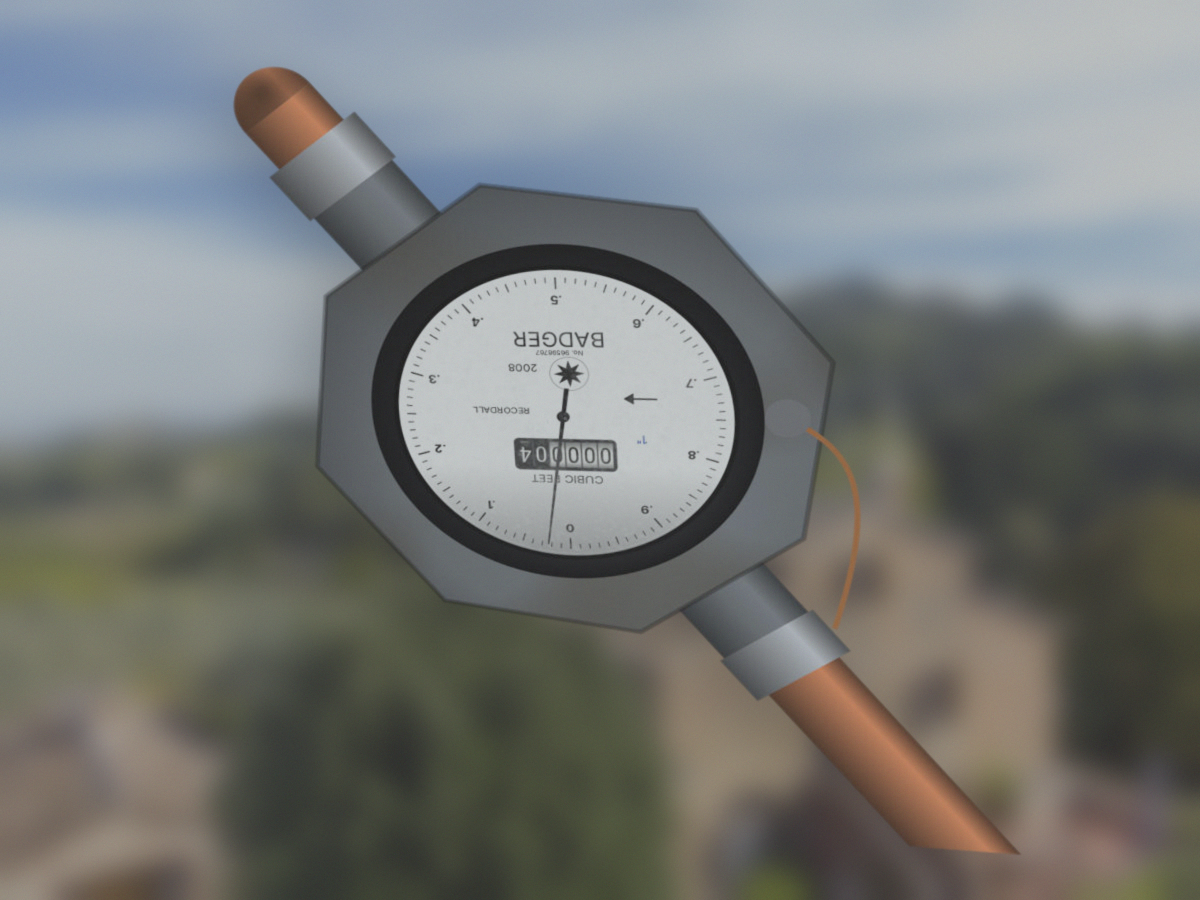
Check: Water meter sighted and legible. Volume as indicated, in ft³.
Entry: 4.02 ft³
